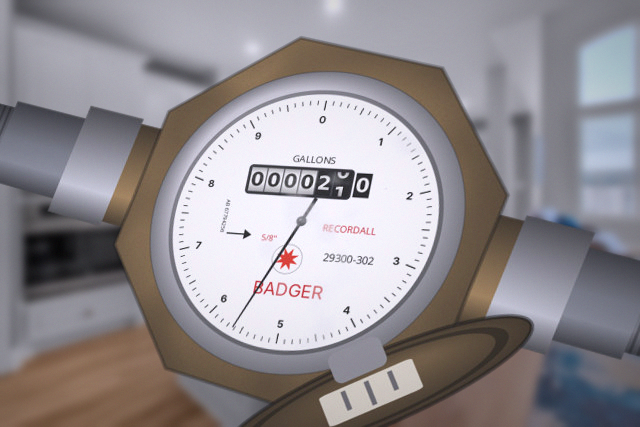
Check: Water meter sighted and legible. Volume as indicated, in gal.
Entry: 205.6 gal
